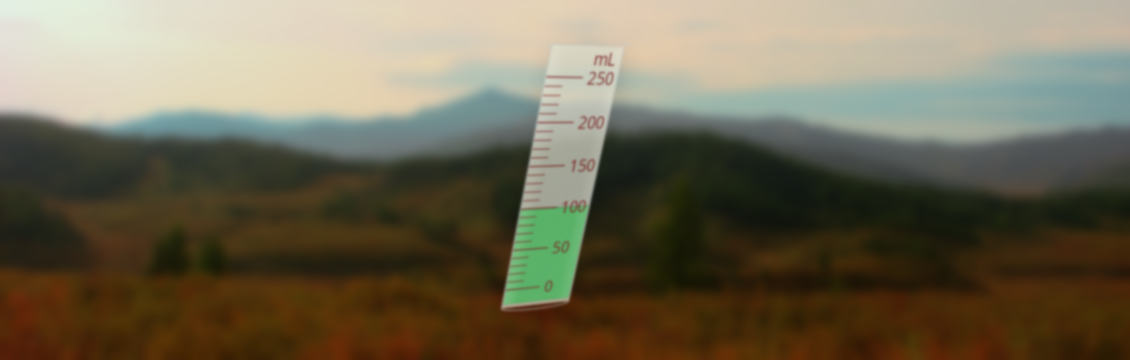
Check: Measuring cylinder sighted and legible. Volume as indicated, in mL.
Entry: 100 mL
